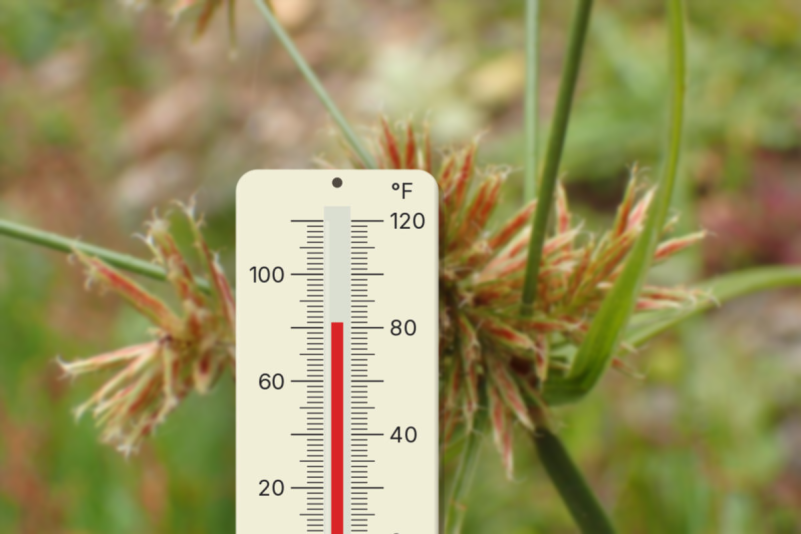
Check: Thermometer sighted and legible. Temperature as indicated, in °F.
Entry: 82 °F
